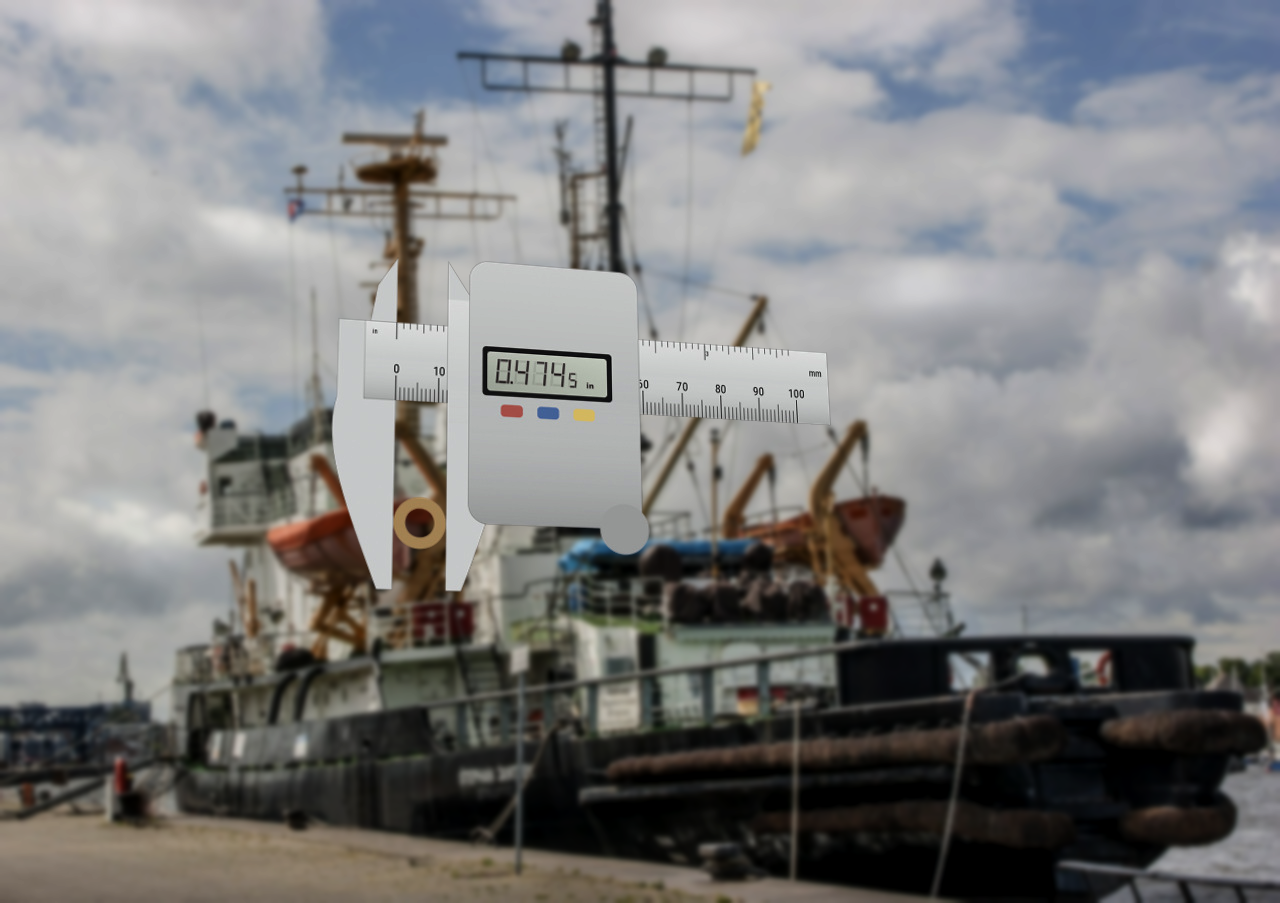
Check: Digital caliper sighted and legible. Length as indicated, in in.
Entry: 0.4745 in
